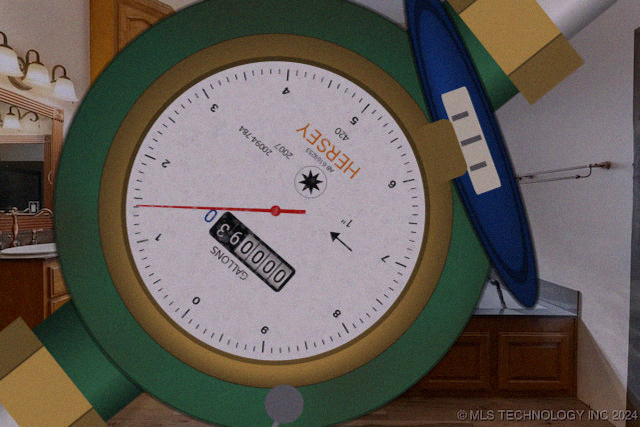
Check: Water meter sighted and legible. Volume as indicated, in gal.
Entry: 931.4 gal
